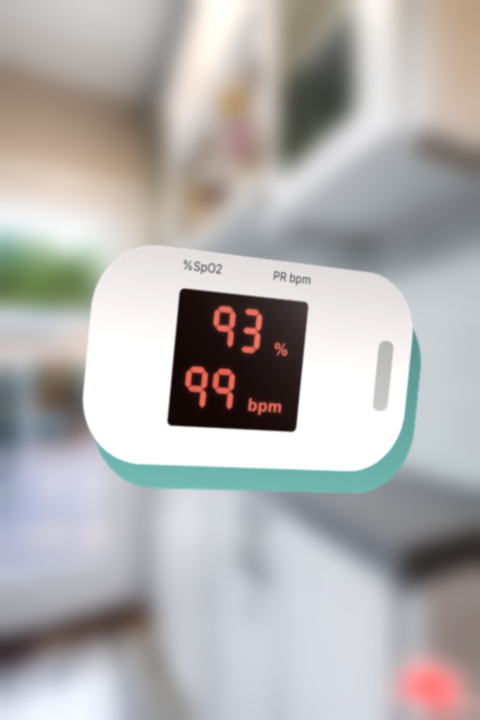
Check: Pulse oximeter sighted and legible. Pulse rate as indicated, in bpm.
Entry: 99 bpm
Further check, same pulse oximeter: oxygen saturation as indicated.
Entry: 93 %
